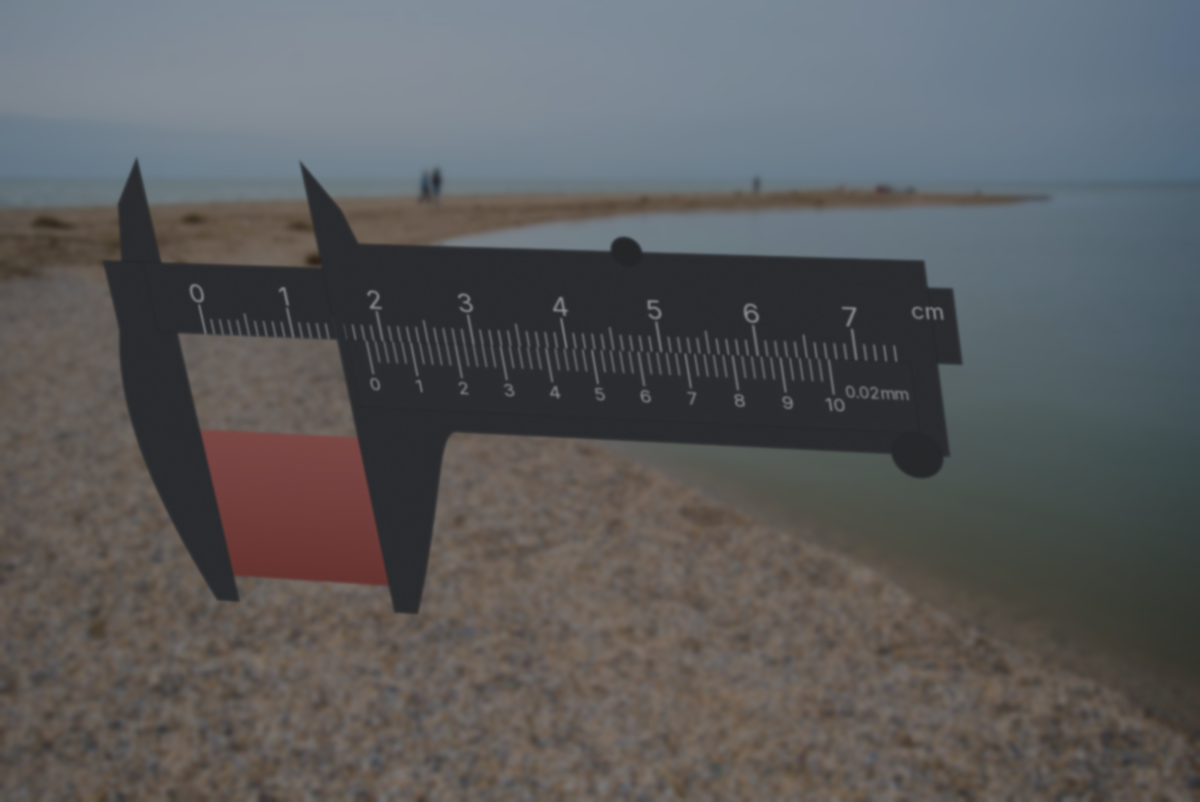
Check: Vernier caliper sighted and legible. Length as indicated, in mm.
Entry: 18.2 mm
